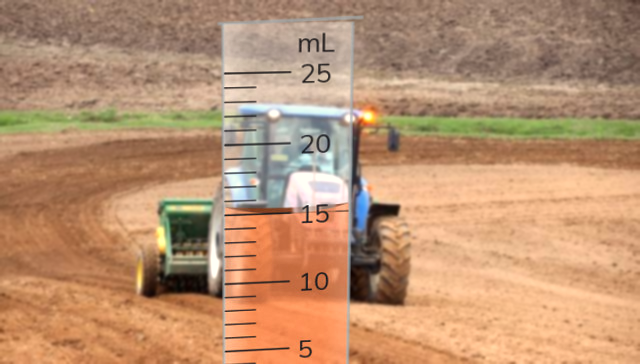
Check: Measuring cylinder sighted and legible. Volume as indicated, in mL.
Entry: 15 mL
